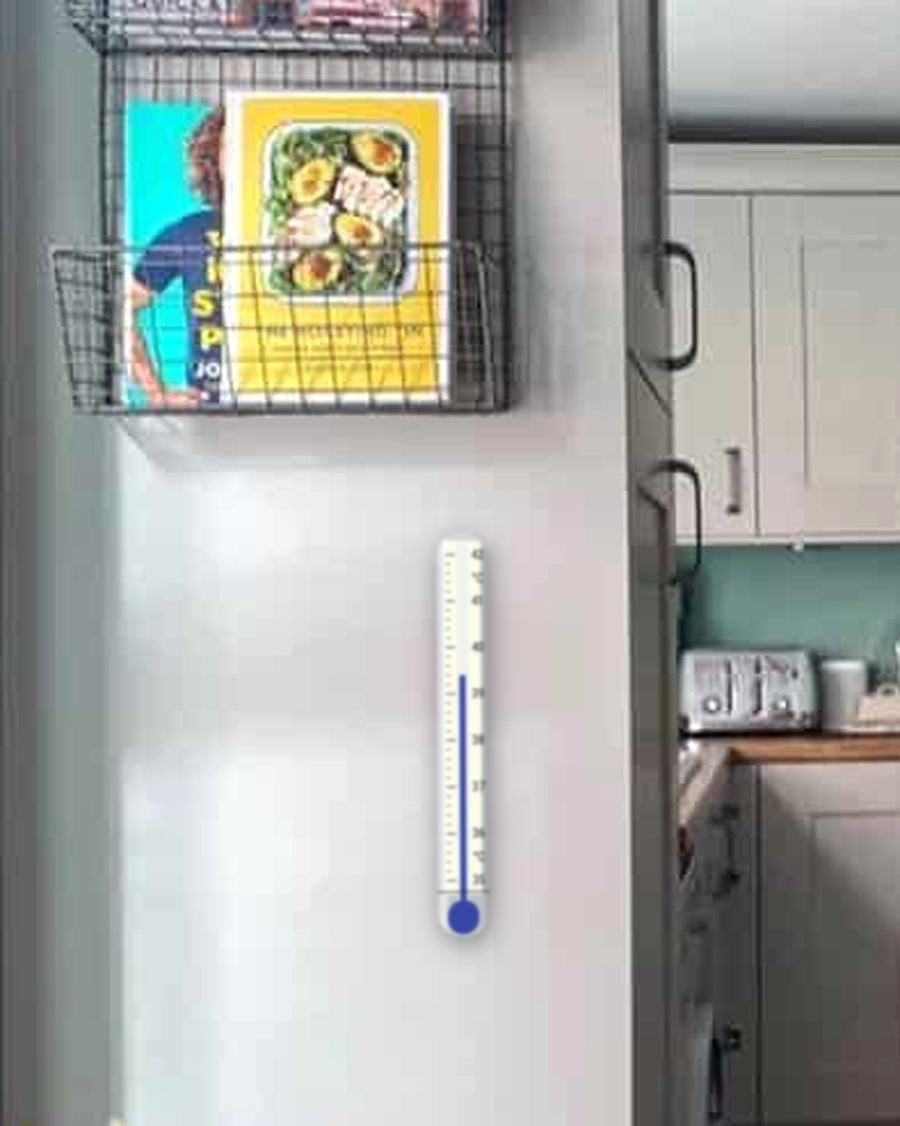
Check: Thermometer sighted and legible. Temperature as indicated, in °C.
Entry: 39.4 °C
